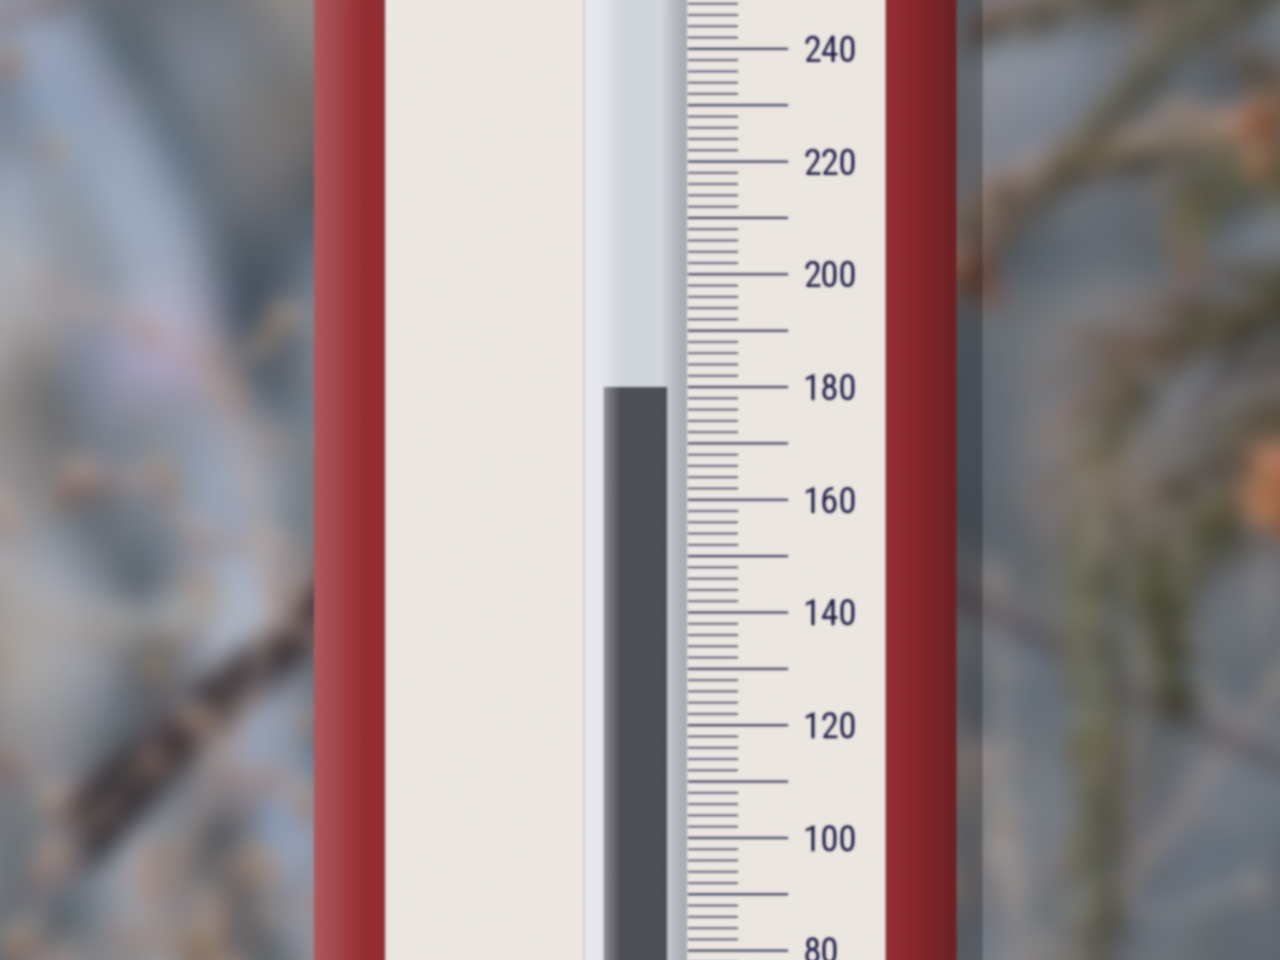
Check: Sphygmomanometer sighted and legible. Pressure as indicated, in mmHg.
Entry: 180 mmHg
